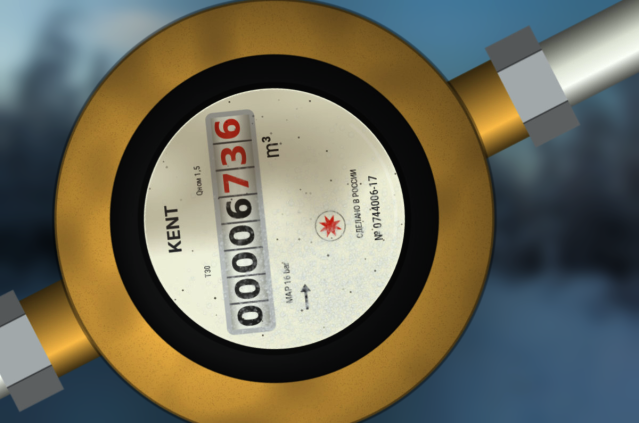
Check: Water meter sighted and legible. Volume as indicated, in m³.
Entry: 6.736 m³
